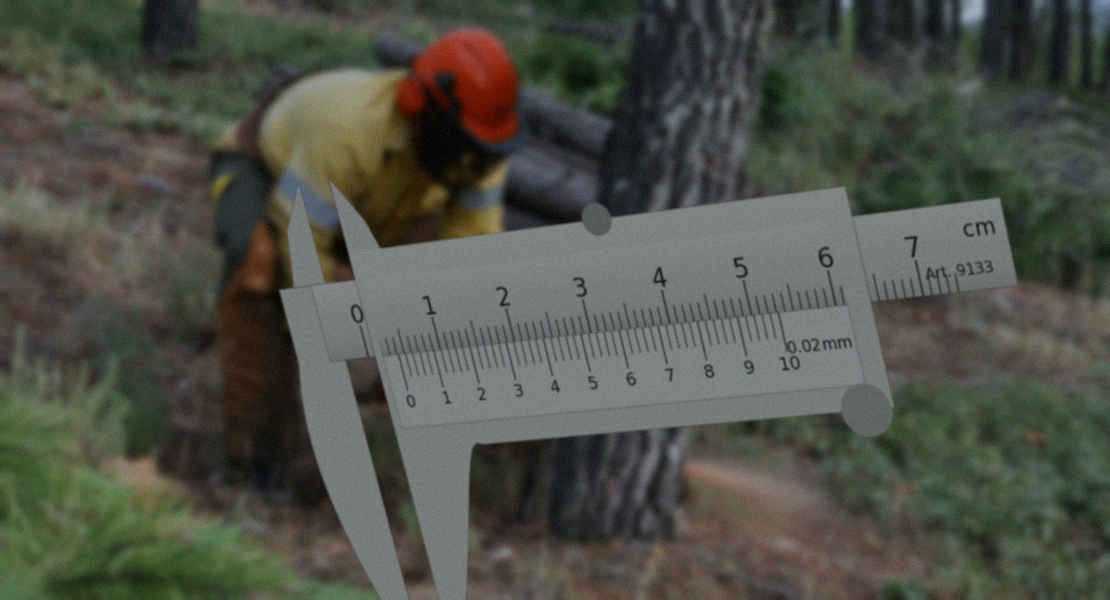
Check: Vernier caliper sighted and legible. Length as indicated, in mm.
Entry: 4.2 mm
